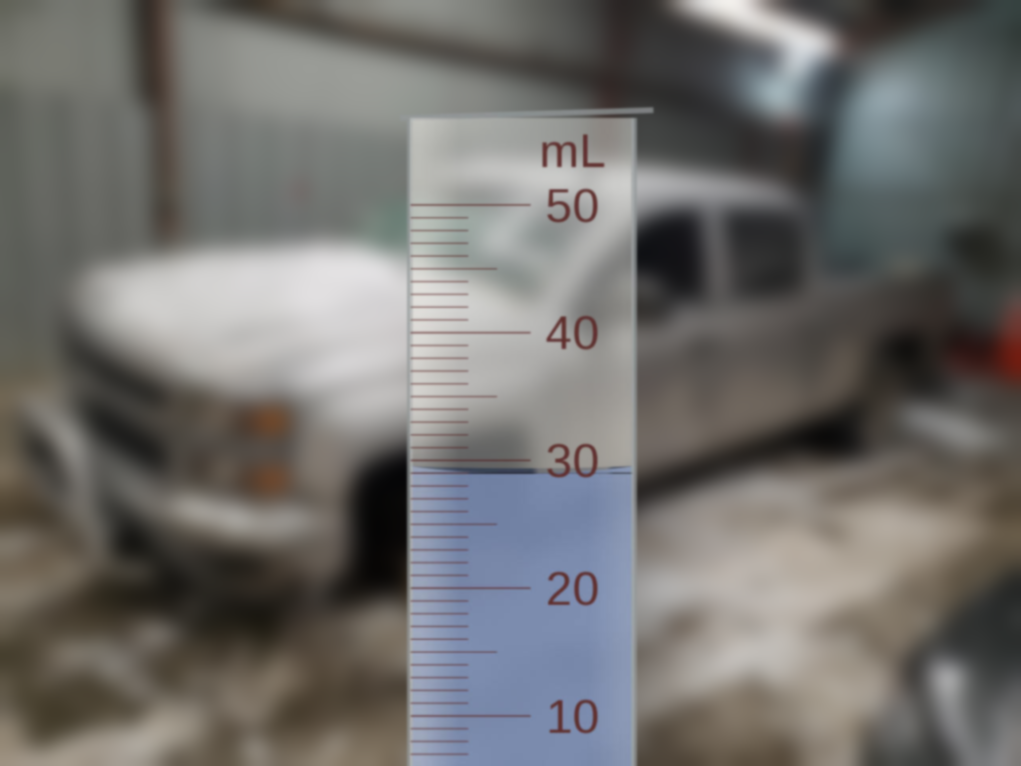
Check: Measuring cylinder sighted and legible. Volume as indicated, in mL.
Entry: 29 mL
